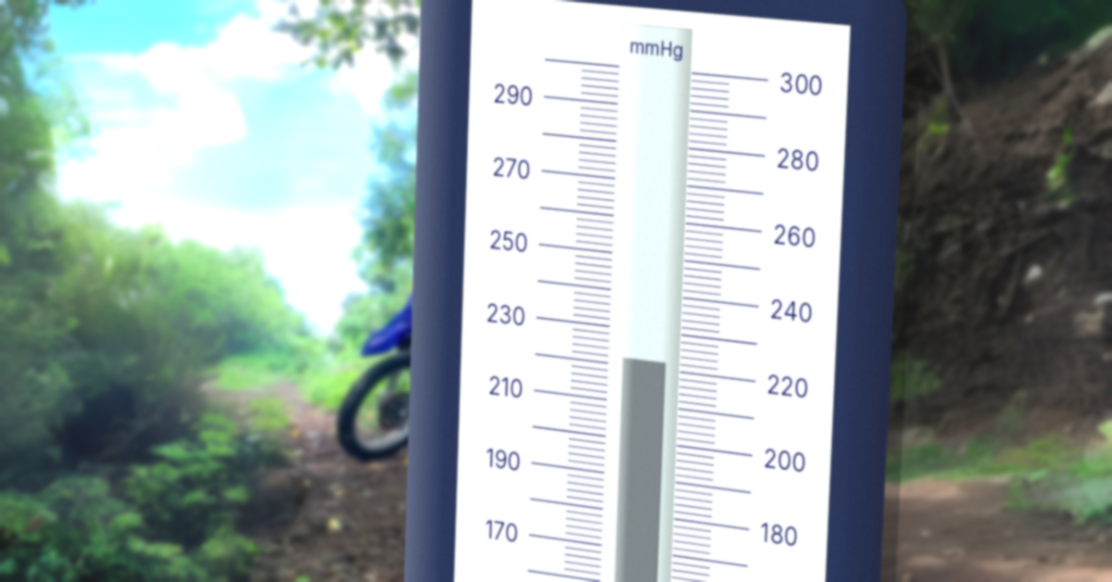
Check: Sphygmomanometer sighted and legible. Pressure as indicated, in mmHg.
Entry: 222 mmHg
